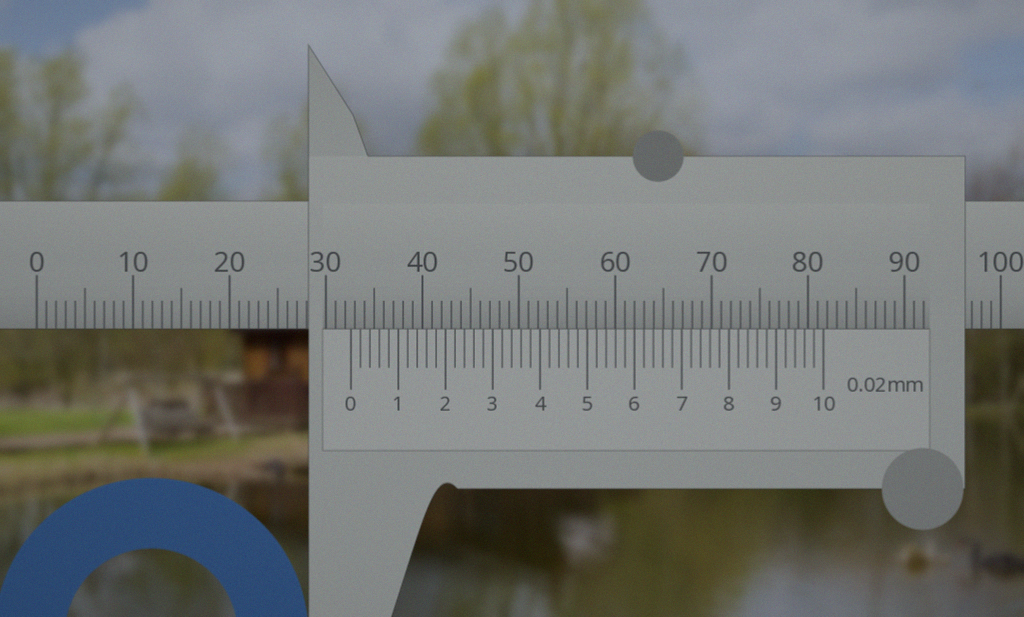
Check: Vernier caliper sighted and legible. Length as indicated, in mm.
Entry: 32.6 mm
